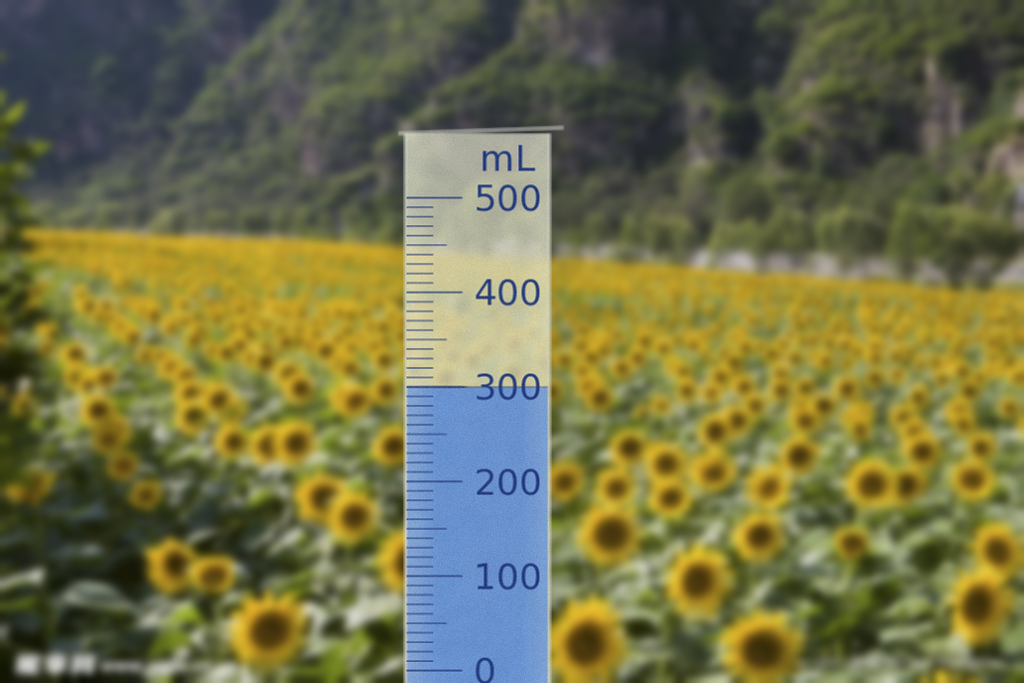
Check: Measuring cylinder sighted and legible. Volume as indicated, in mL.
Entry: 300 mL
